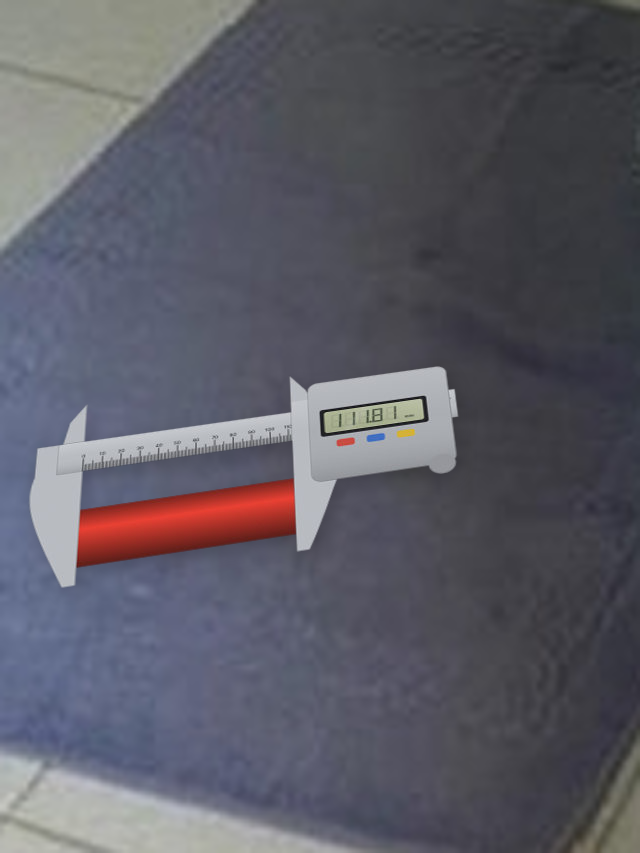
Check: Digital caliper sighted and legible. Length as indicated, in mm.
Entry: 111.81 mm
